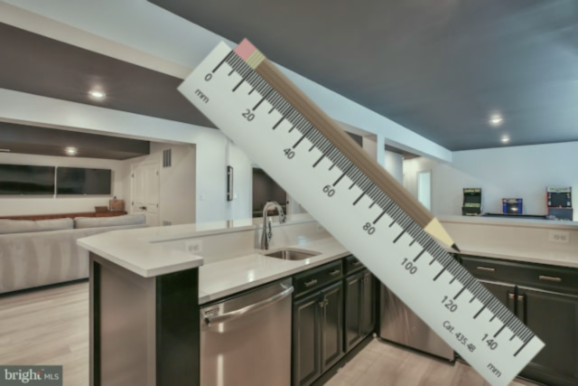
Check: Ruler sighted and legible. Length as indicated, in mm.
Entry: 110 mm
